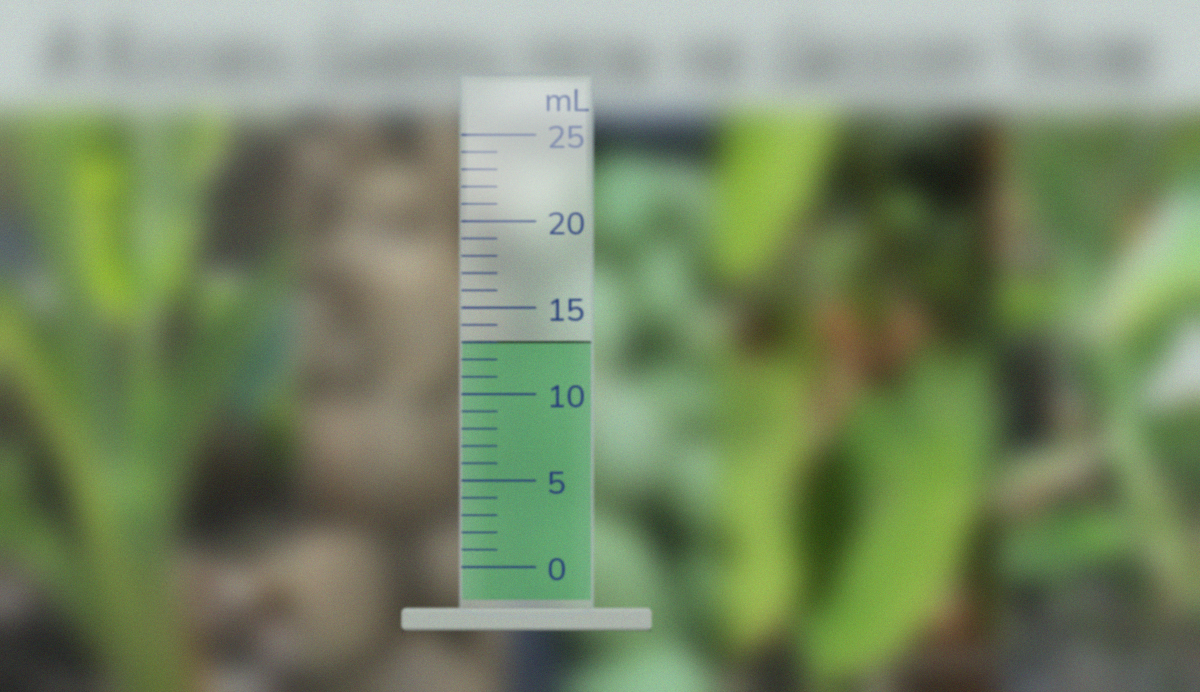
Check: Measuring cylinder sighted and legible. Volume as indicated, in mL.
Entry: 13 mL
